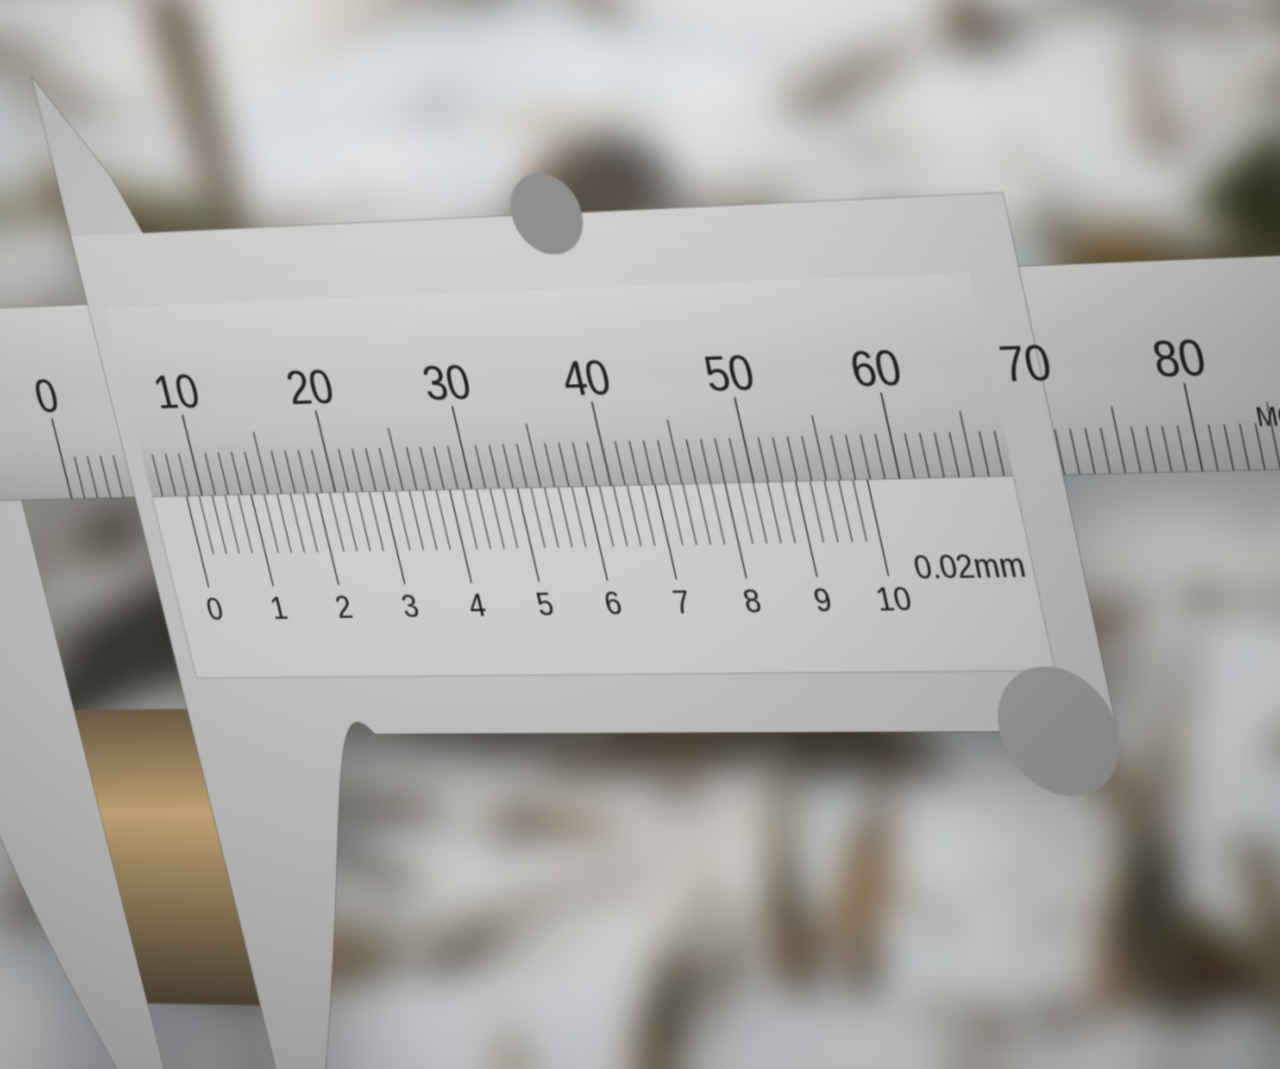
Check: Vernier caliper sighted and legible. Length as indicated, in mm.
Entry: 8.8 mm
